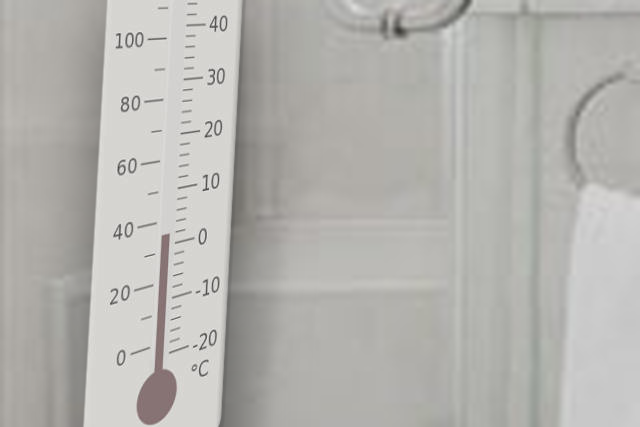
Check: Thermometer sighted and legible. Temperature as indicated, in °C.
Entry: 2 °C
